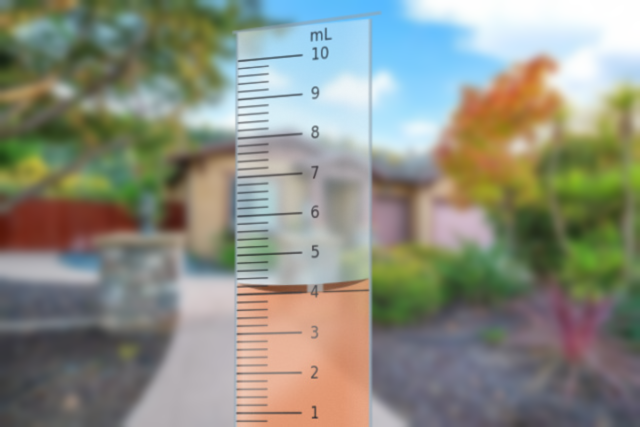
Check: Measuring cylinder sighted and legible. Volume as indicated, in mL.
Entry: 4 mL
